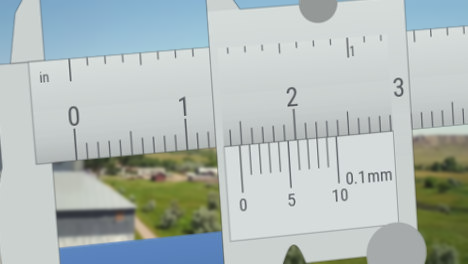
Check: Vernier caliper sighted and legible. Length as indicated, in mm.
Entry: 14.8 mm
